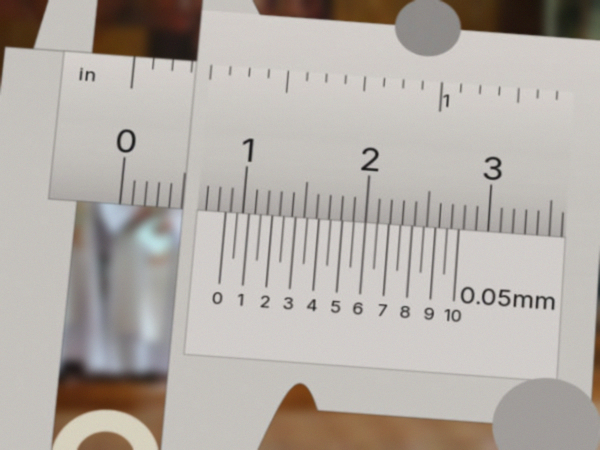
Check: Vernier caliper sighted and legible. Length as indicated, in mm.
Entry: 8.6 mm
